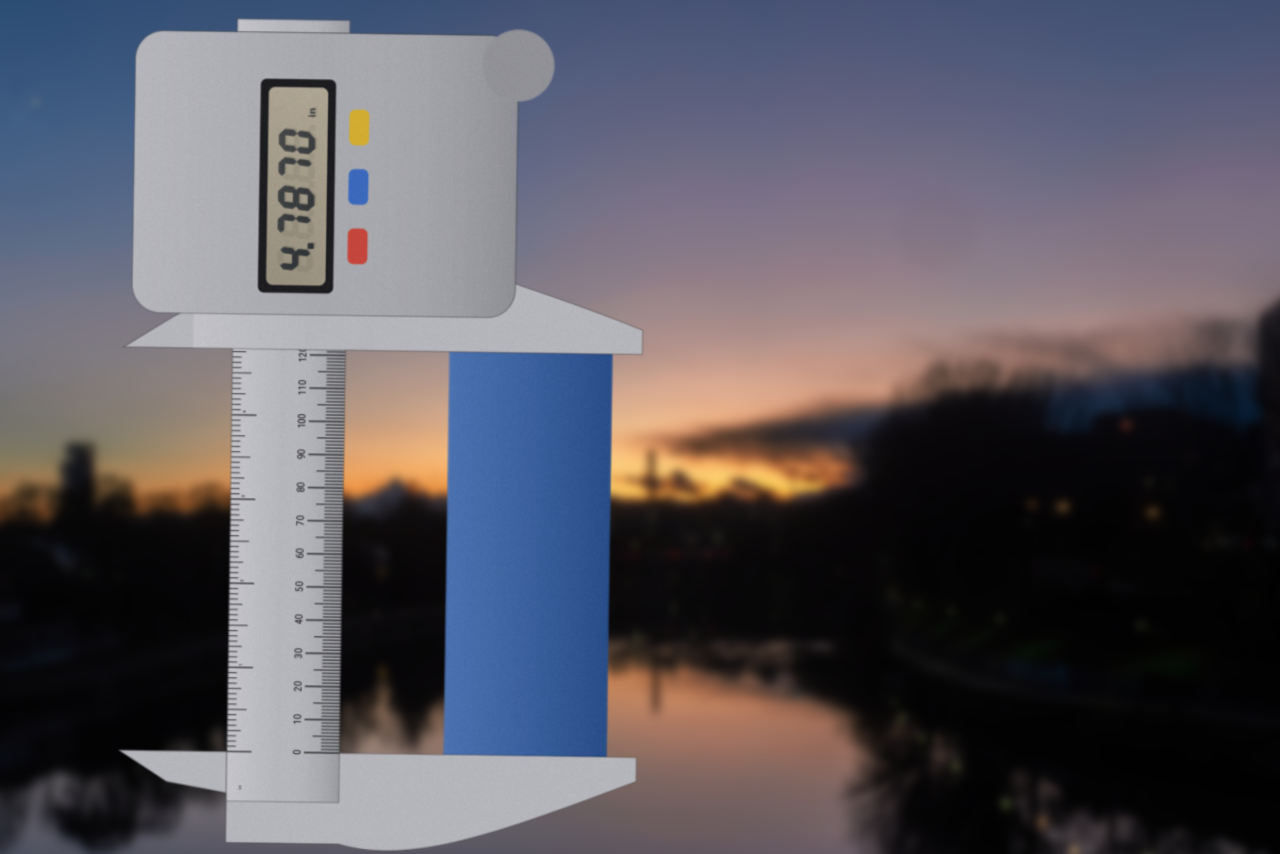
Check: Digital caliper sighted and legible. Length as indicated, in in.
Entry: 4.7870 in
